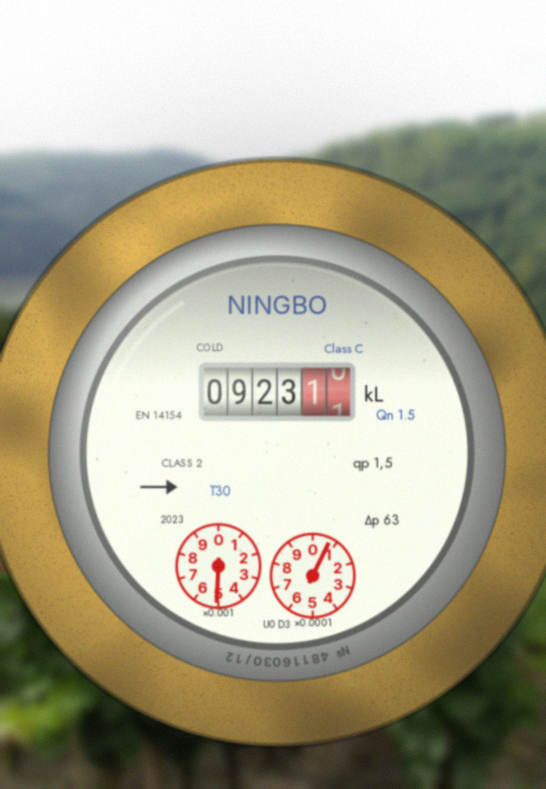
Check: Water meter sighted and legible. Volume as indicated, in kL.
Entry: 923.1050 kL
